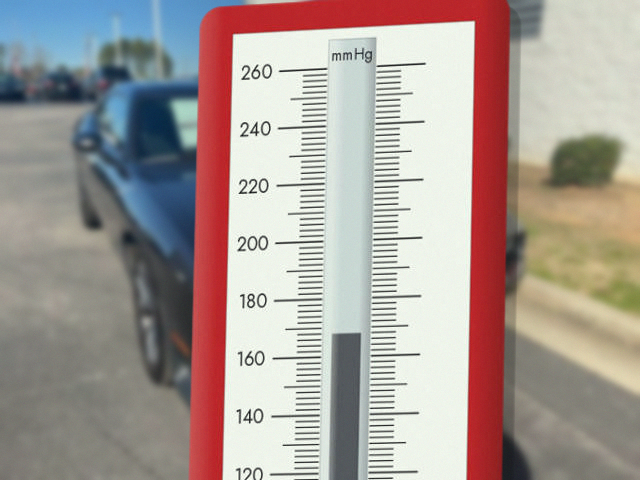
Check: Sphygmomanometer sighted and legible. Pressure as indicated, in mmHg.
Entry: 168 mmHg
